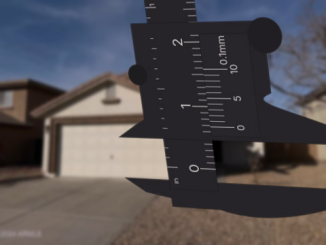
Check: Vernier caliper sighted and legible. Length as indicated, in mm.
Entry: 6.8 mm
